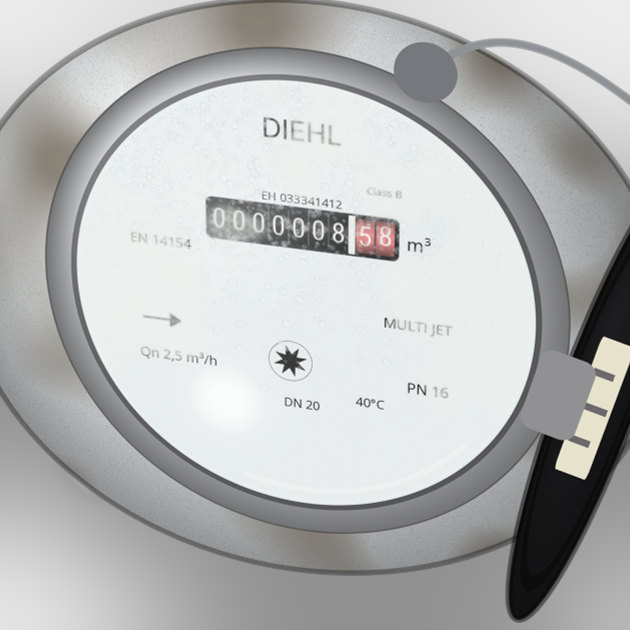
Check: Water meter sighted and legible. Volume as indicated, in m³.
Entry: 8.58 m³
